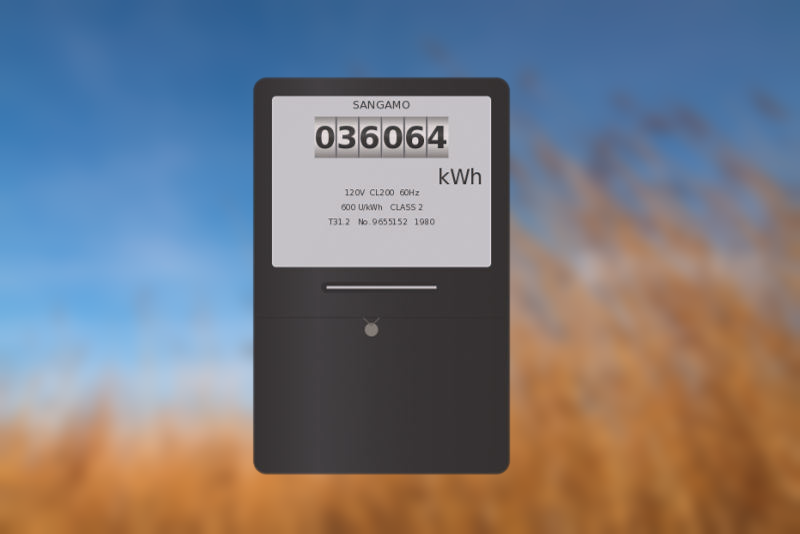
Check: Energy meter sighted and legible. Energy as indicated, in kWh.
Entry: 36064 kWh
